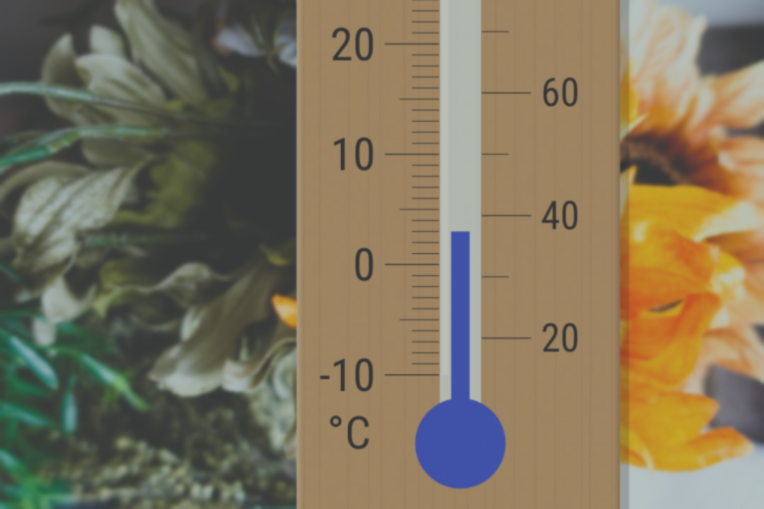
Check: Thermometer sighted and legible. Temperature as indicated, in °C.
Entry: 3 °C
